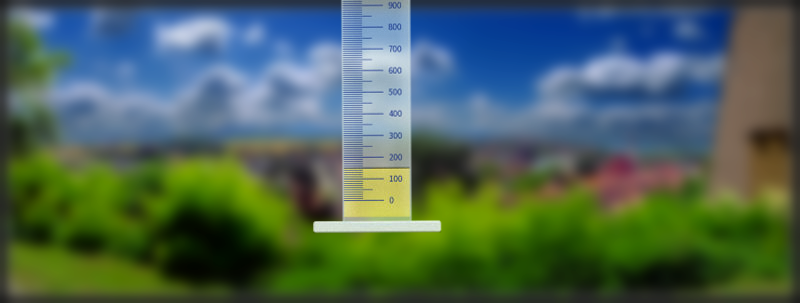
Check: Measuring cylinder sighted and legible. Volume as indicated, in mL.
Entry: 150 mL
